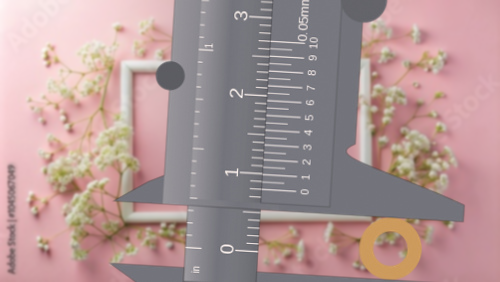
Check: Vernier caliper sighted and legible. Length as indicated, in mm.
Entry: 8.0 mm
